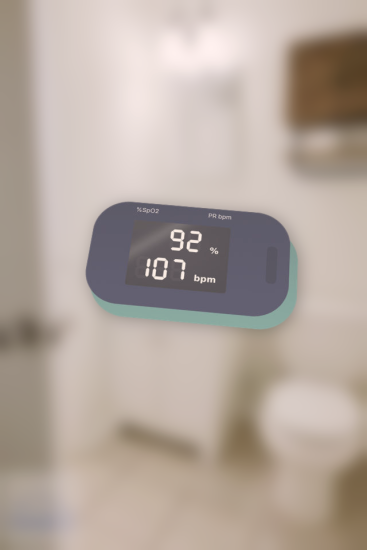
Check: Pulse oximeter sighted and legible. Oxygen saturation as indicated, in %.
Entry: 92 %
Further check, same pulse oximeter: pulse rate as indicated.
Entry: 107 bpm
